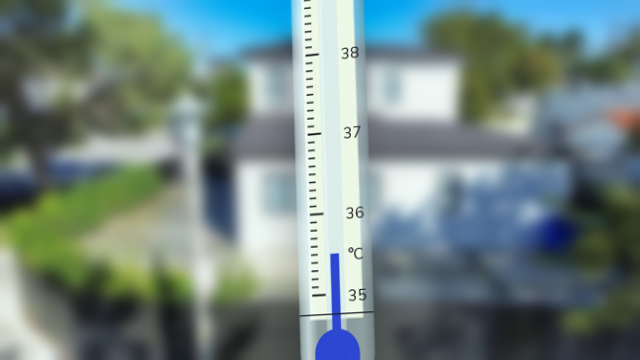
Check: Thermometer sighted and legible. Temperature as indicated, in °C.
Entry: 35.5 °C
